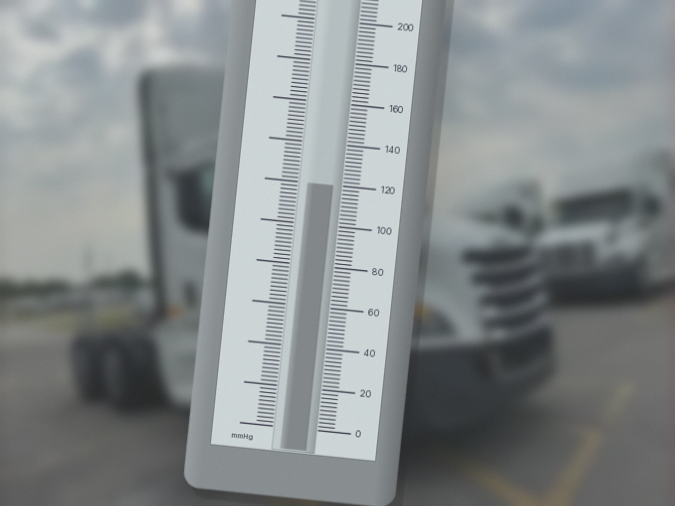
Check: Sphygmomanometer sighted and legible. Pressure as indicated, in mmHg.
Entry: 120 mmHg
